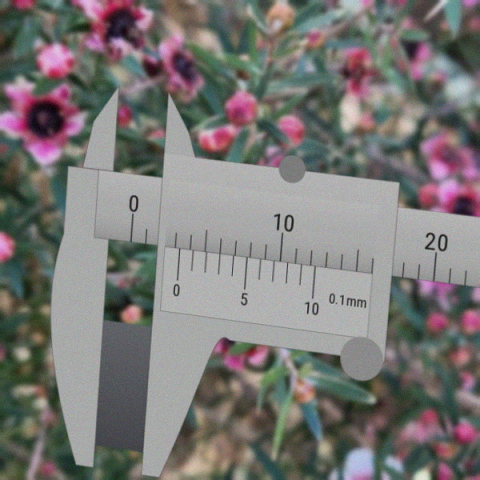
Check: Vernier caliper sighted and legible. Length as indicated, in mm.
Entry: 3.3 mm
